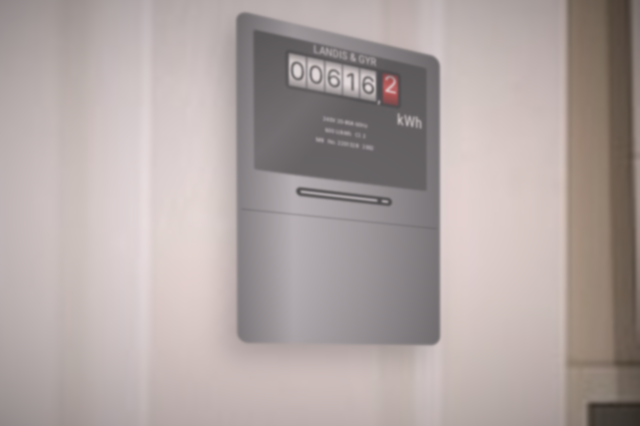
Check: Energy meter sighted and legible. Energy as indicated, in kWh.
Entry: 616.2 kWh
